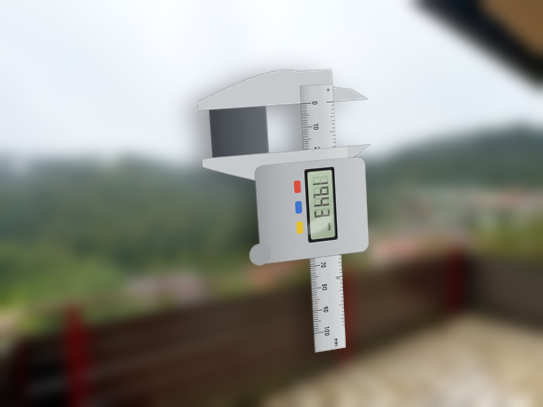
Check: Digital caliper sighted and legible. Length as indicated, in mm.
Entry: 19.43 mm
